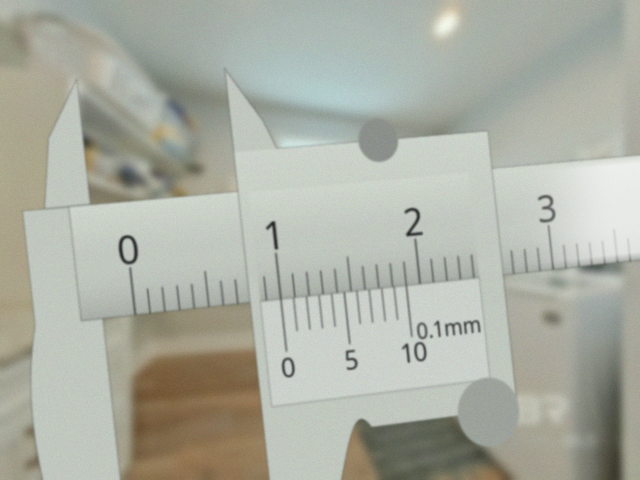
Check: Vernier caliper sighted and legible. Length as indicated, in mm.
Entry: 10.0 mm
